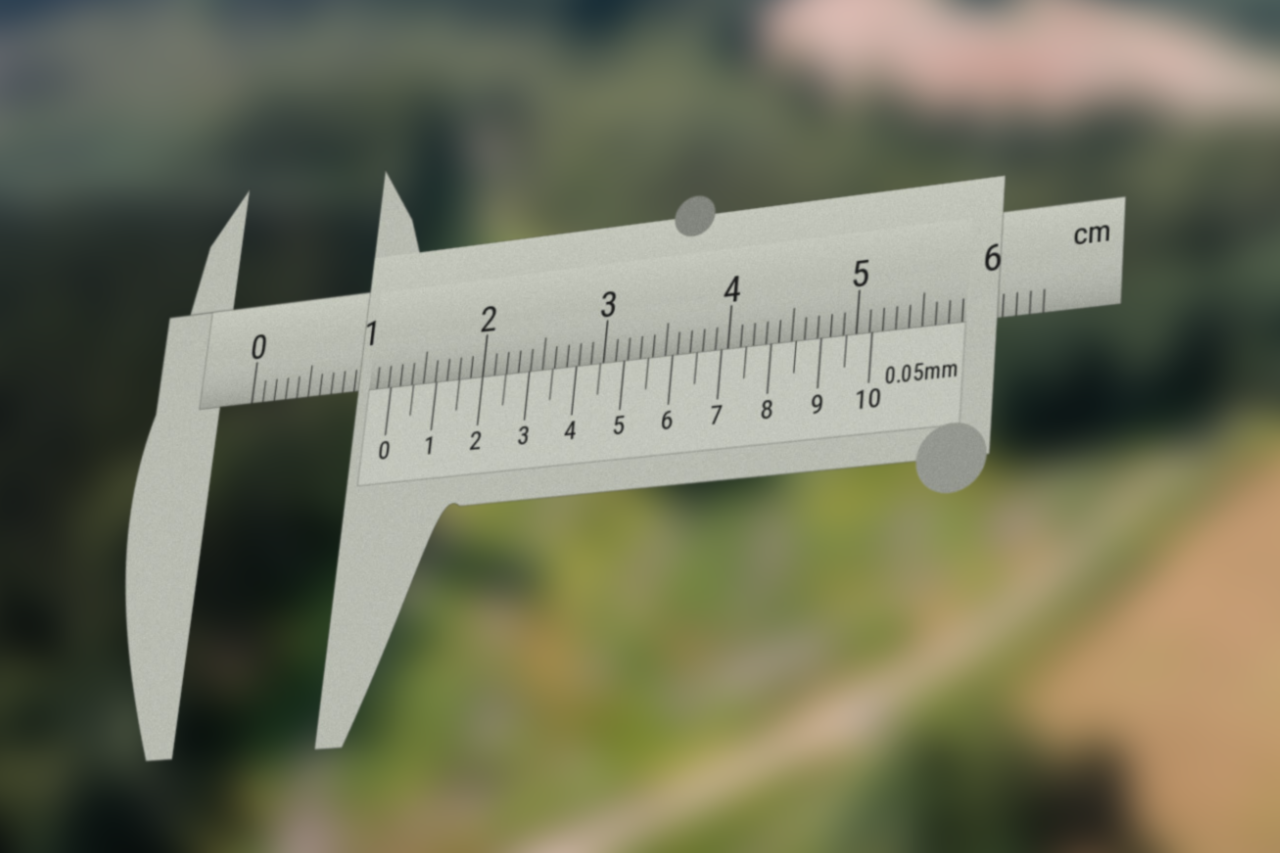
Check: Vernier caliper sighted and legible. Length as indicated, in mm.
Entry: 12.2 mm
